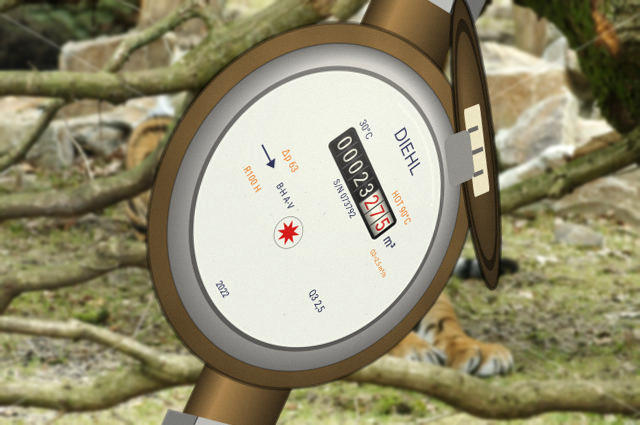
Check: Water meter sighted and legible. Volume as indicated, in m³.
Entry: 23.275 m³
